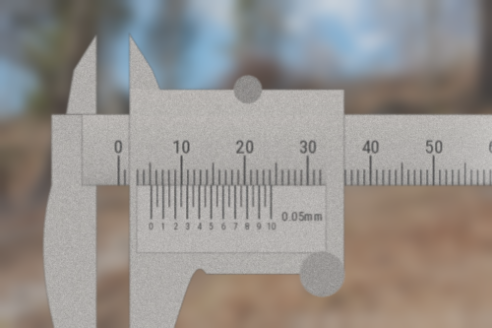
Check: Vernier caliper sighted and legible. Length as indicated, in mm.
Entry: 5.2 mm
